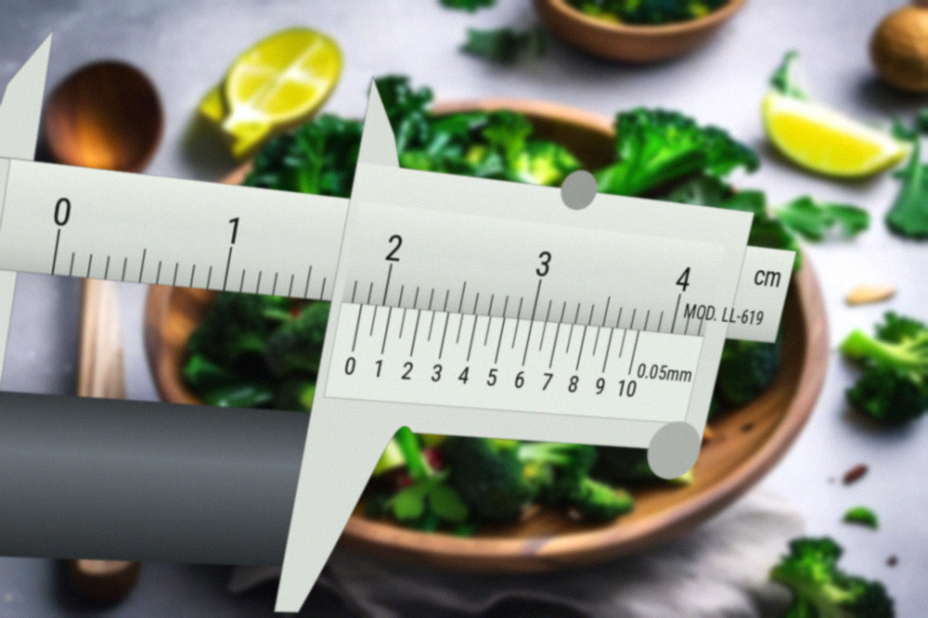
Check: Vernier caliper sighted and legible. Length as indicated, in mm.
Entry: 18.6 mm
